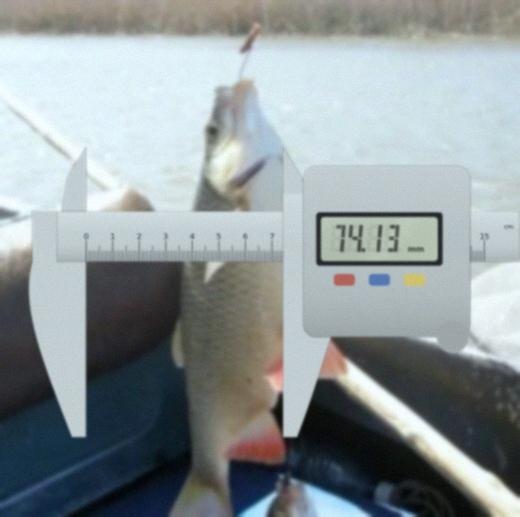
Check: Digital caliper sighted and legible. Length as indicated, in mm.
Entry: 74.13 mm
